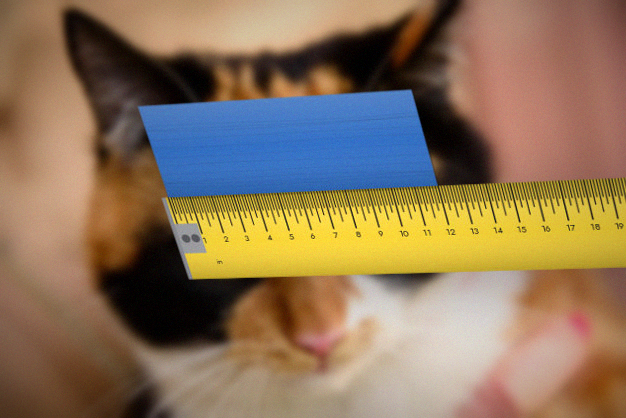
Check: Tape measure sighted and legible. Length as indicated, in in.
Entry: 12 in
